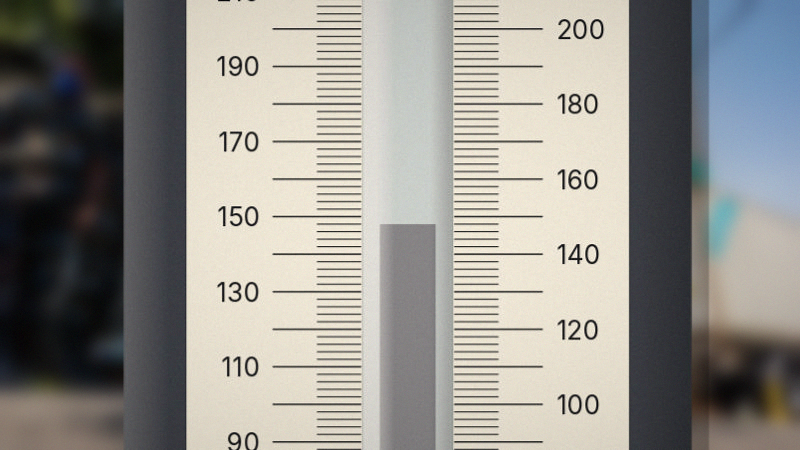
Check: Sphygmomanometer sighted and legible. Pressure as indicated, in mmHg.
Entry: 148 mmHg
